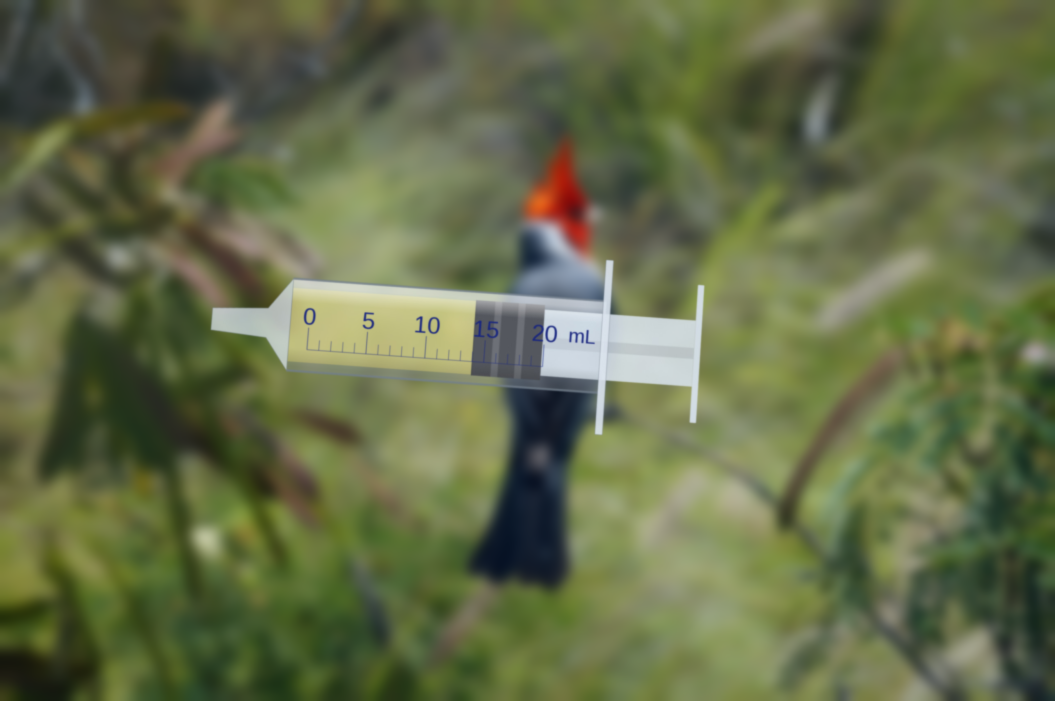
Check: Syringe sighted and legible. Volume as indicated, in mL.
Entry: 14 mL
